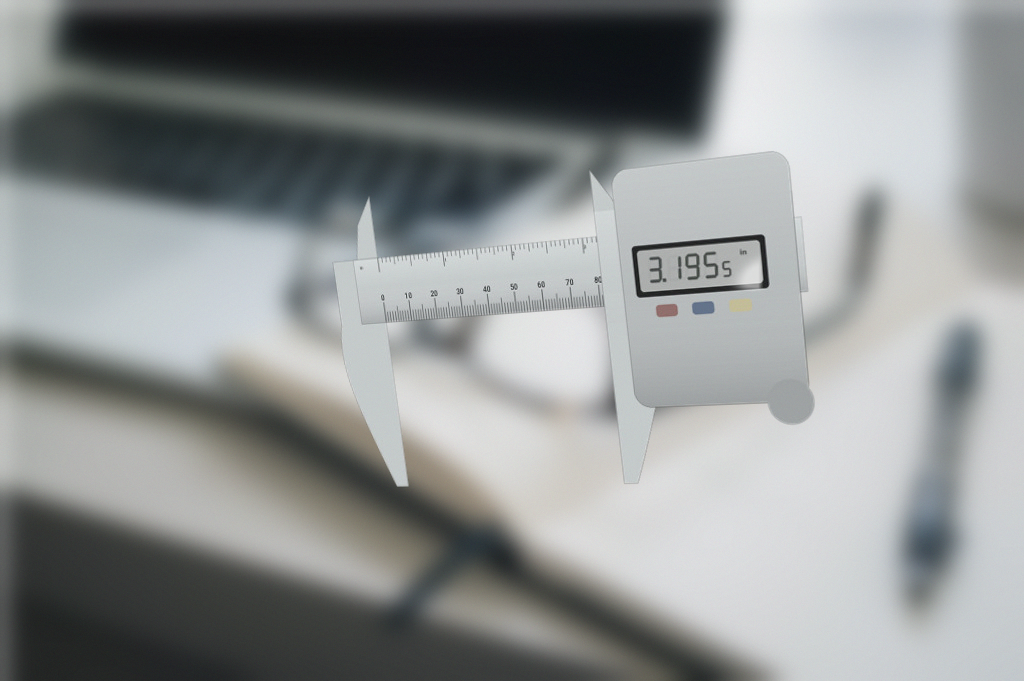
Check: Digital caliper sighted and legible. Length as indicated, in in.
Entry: 3.1955 in
